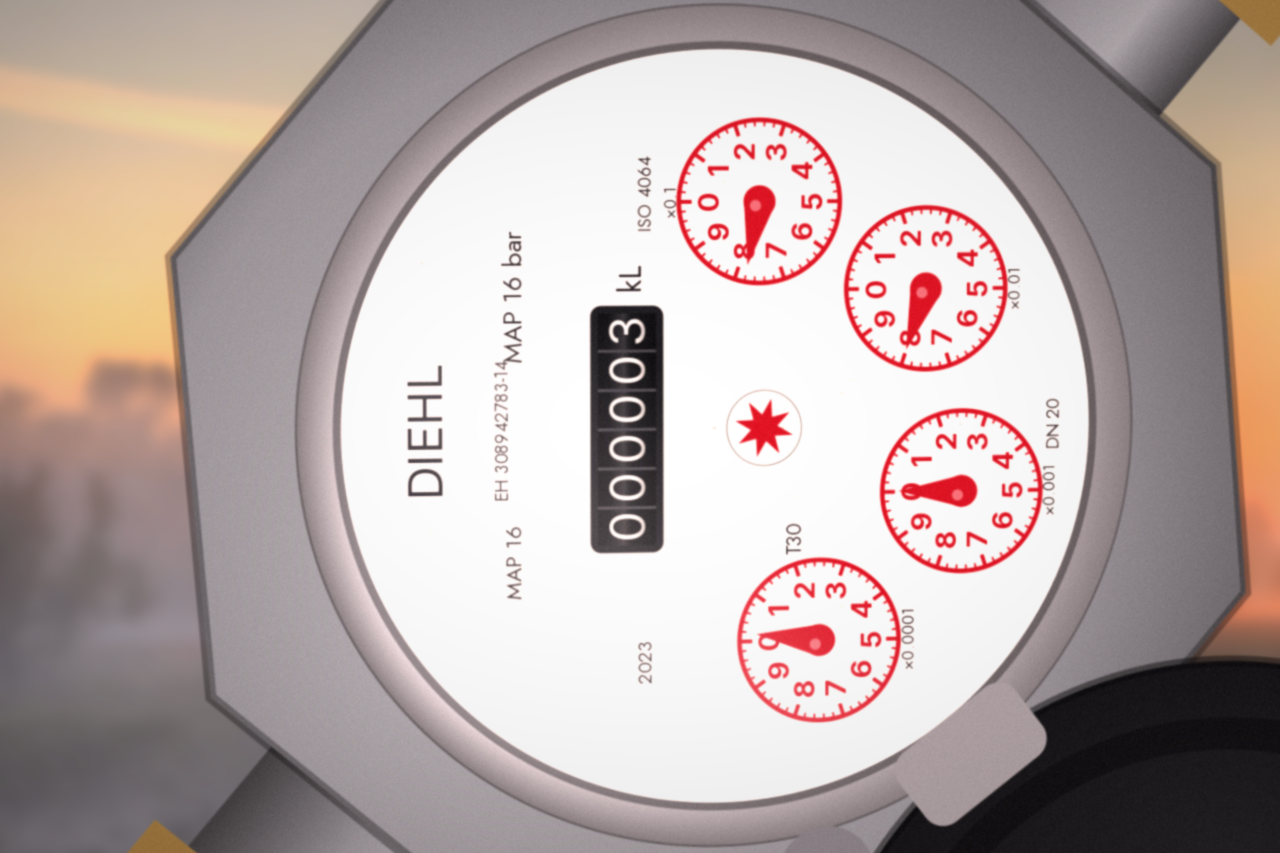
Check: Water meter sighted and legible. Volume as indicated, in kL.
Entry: 3.7800 kL
